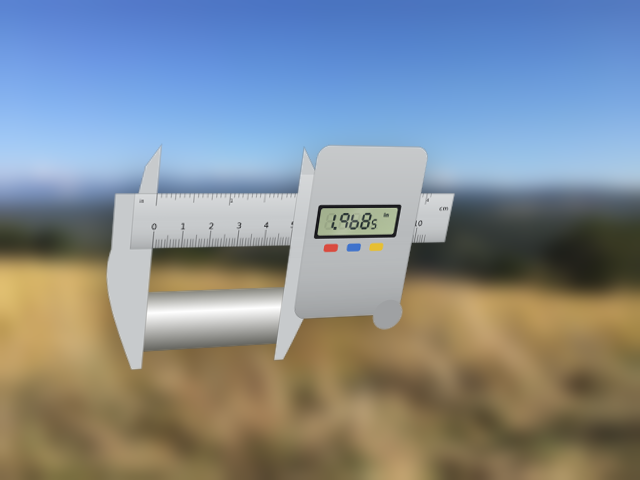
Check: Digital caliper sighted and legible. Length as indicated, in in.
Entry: 1.9685 in
